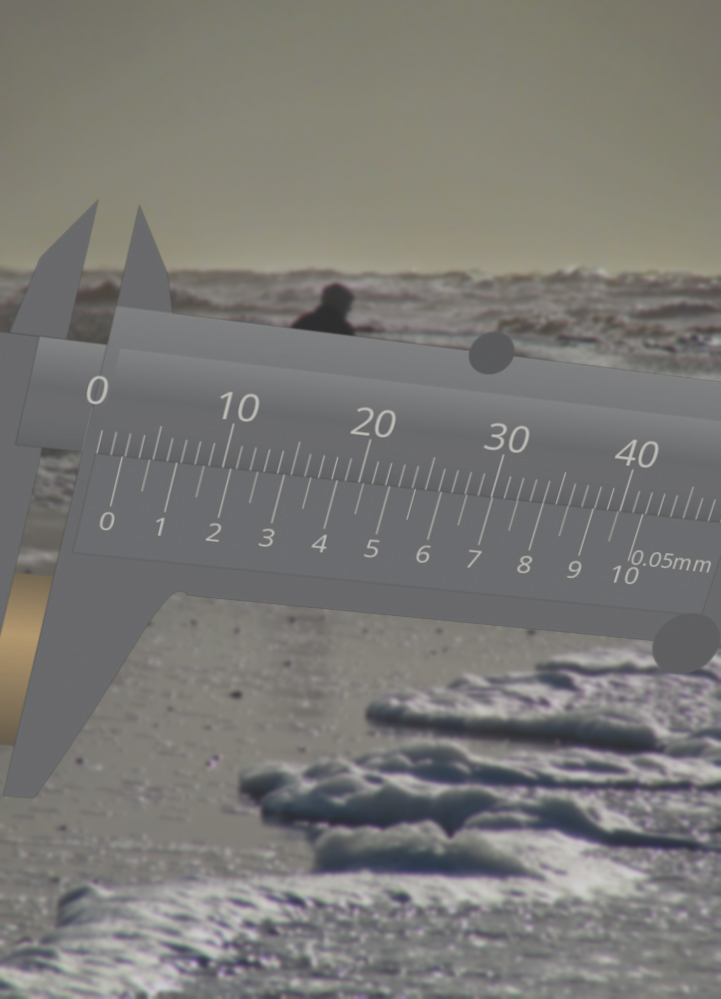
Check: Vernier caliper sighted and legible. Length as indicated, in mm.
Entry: 2.8 mm
